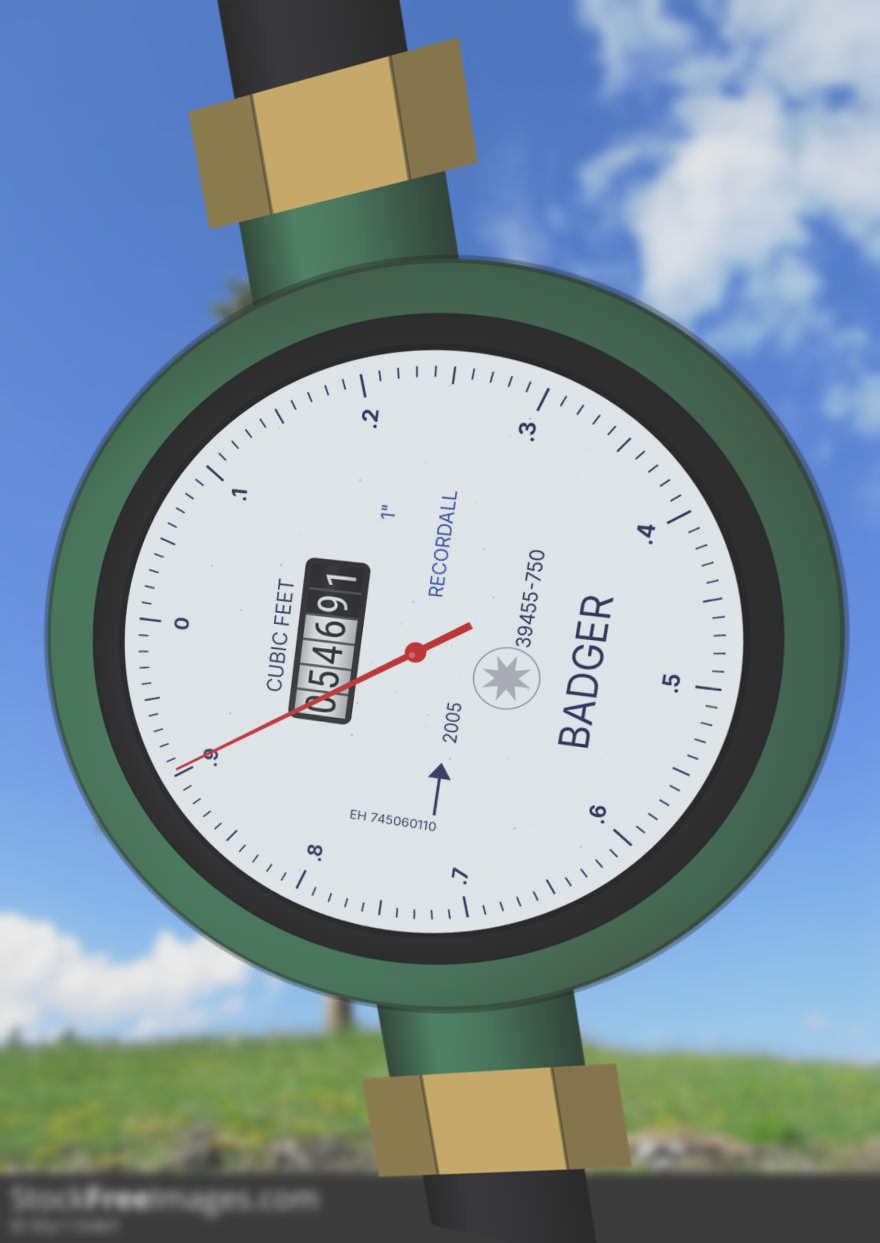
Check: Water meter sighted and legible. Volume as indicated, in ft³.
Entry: 54690.90 ft³
